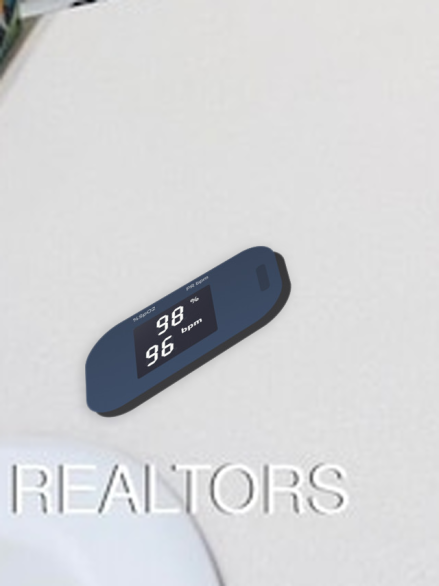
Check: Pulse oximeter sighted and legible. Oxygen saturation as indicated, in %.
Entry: 98 %
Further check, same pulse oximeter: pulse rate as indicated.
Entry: 96 bpm
